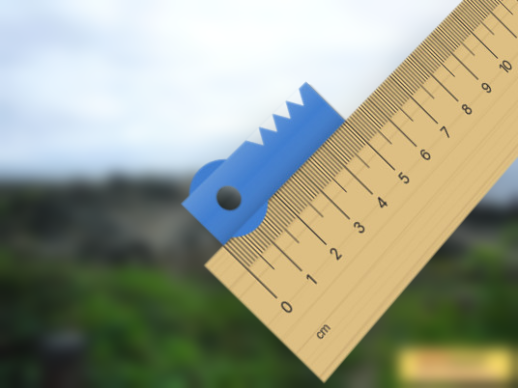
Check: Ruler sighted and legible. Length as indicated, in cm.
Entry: 5 cm
